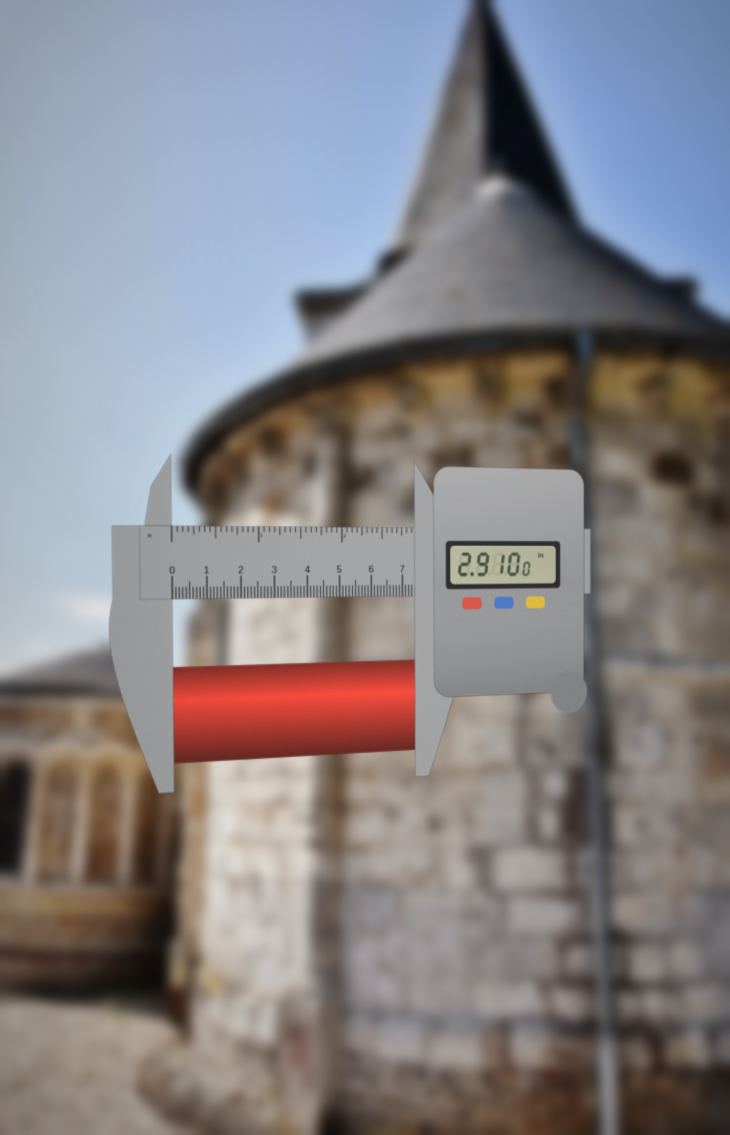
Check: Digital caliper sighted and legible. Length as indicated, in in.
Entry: 2.9100 in
